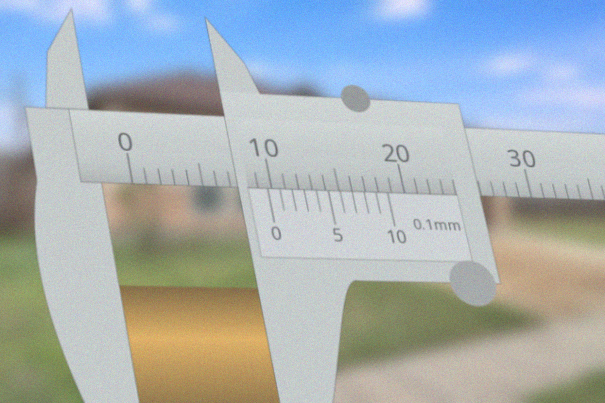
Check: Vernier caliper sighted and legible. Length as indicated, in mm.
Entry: 9.7 mm
